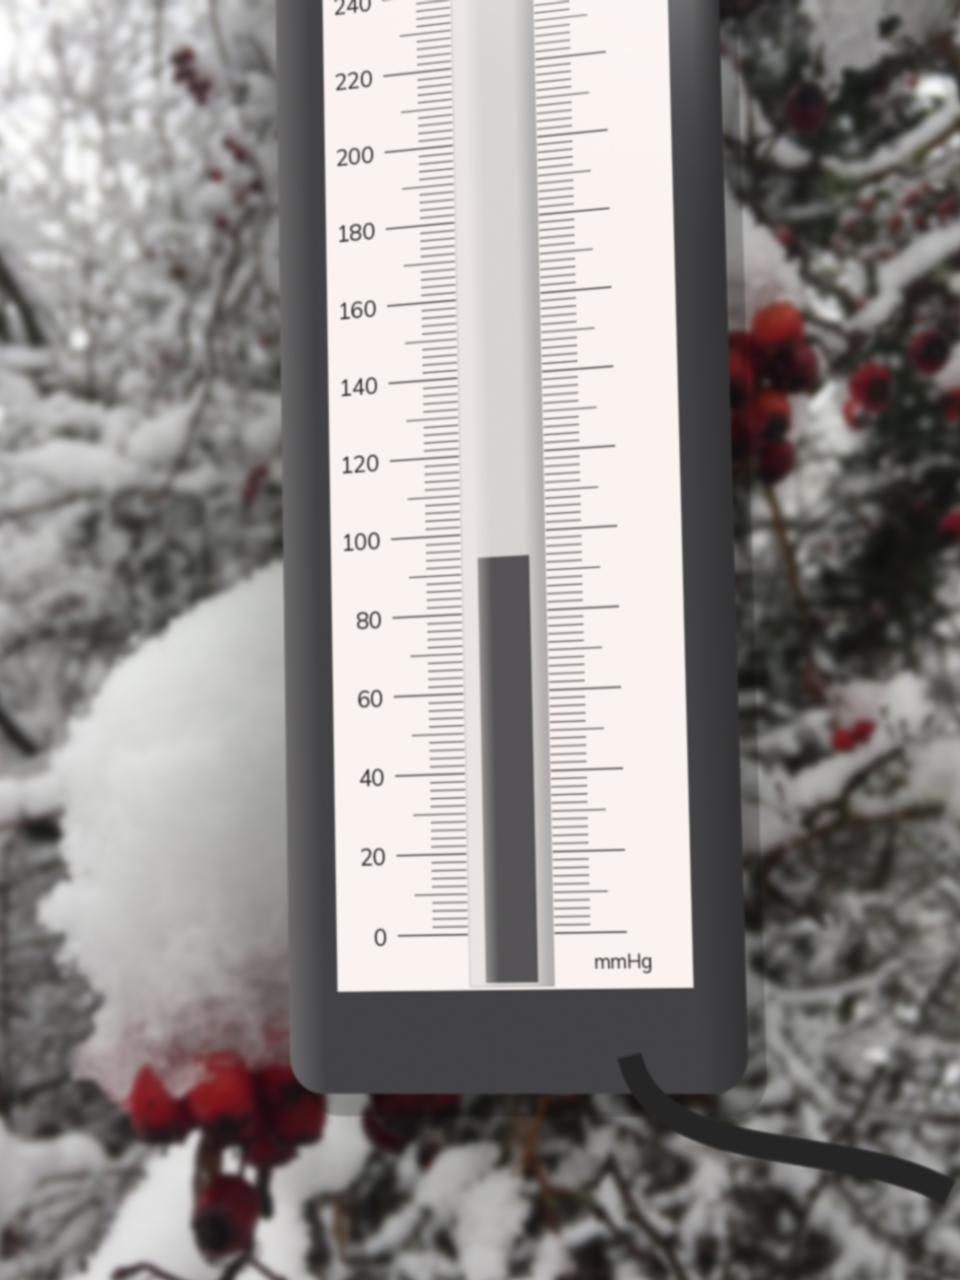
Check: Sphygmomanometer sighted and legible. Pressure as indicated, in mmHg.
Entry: 94 mmHg
